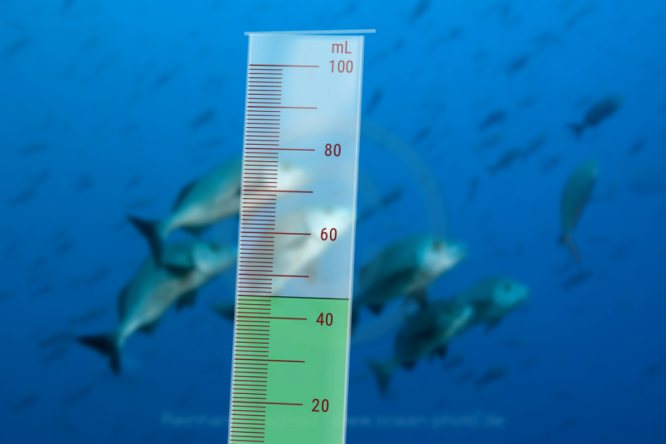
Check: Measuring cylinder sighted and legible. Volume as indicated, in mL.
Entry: 45 mL
